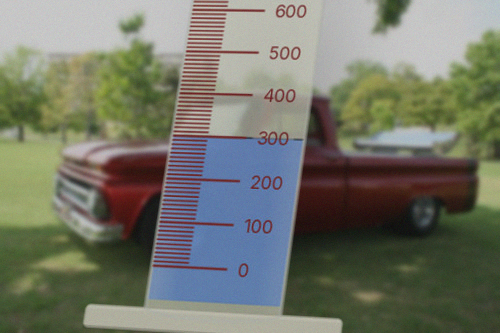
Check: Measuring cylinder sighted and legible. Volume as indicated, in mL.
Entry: 300 mL
